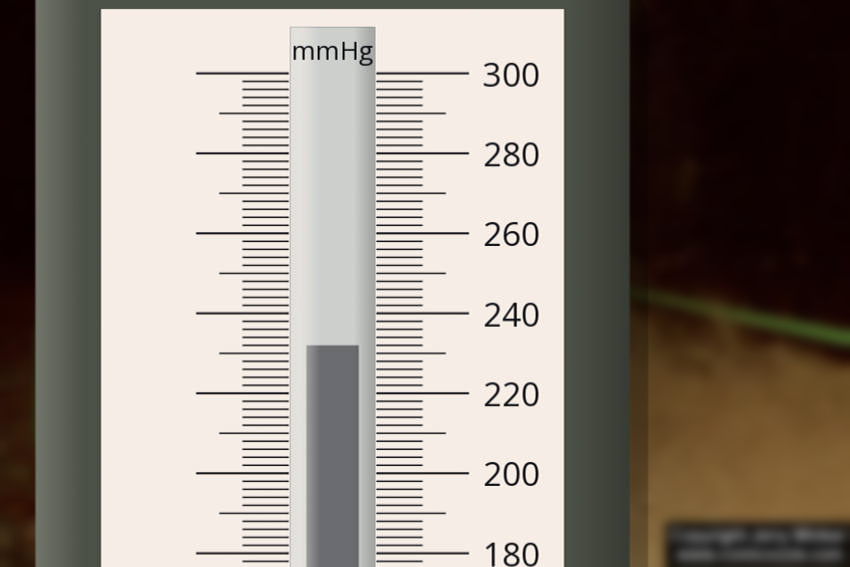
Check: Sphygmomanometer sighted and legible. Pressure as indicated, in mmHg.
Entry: 232 mmHg
